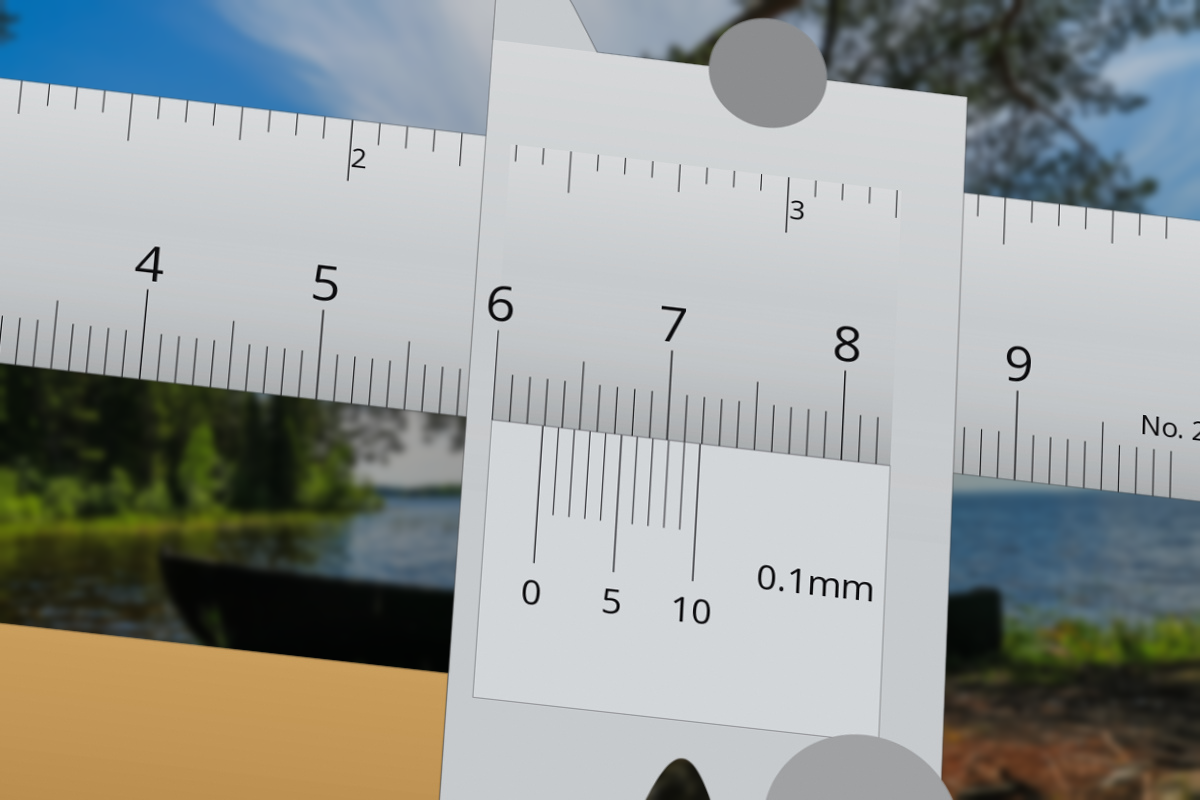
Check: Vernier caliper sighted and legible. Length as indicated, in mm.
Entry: 62.9 mm
